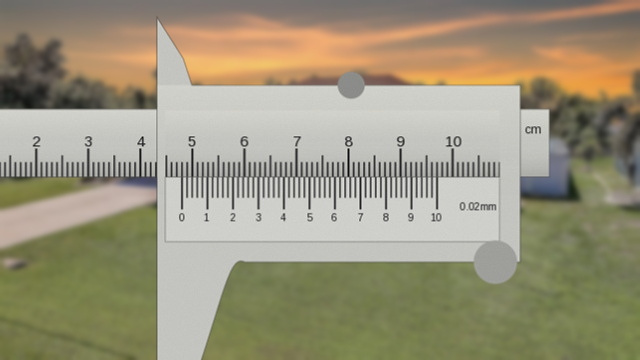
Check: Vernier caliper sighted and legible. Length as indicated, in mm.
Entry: 48.0 mm
